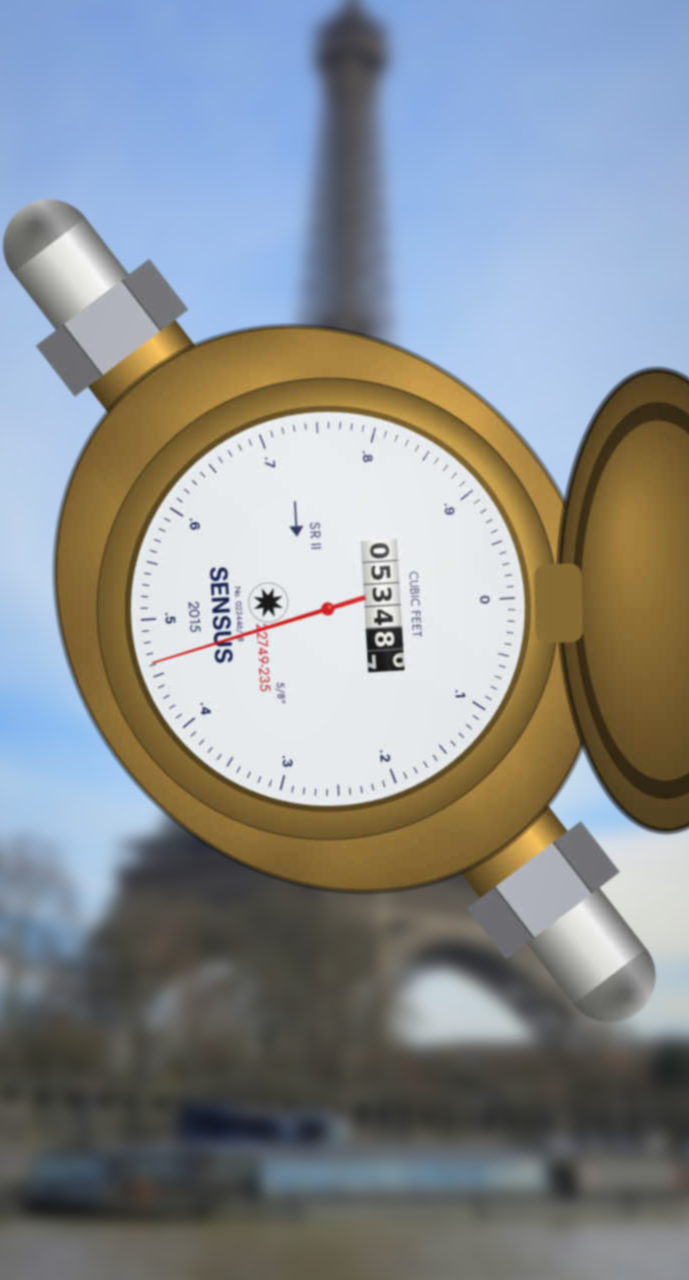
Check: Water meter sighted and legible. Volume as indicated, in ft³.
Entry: 53486.46 ft³
